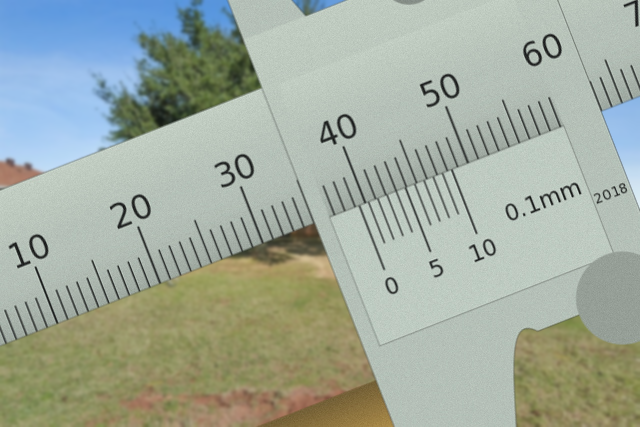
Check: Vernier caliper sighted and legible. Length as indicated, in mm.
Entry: 39.4 mm
